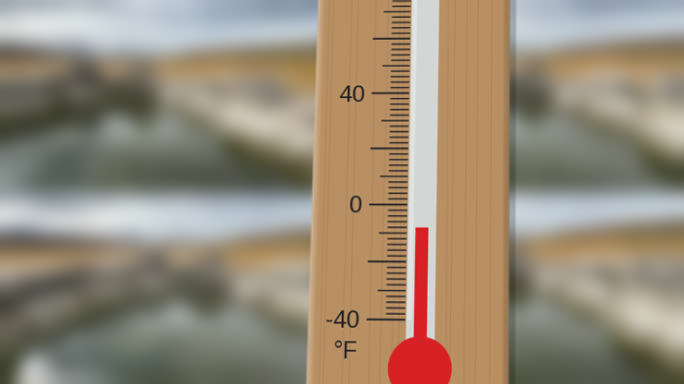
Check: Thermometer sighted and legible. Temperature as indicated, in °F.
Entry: -8 °F
